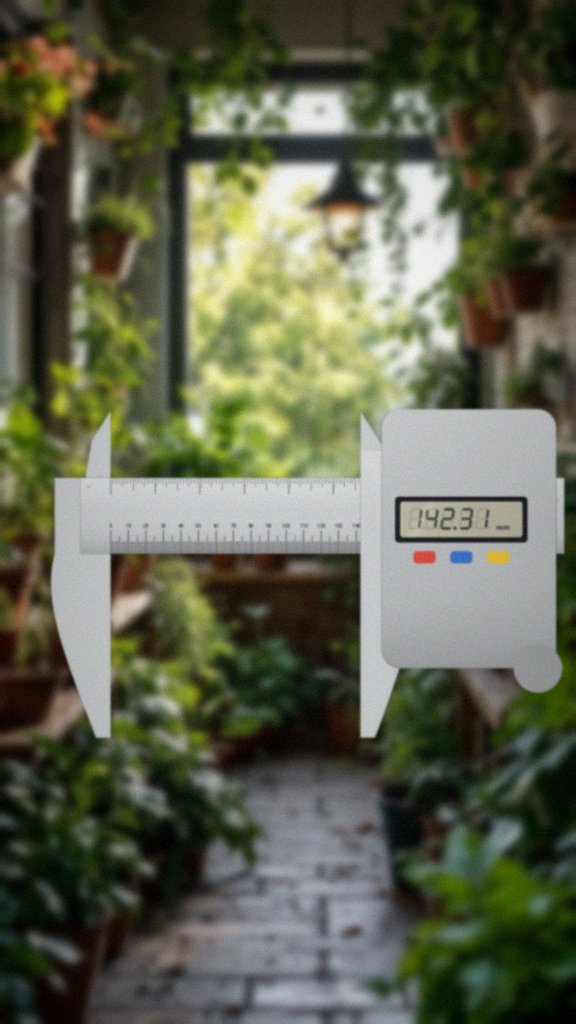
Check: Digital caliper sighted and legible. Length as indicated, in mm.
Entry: 142.31 mm
